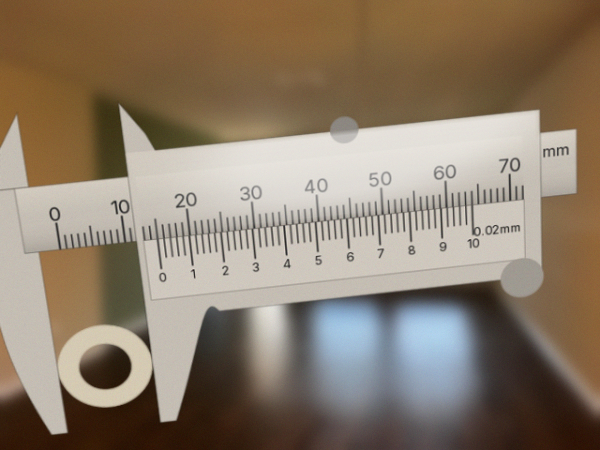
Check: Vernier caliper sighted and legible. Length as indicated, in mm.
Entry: 15.0 mm
